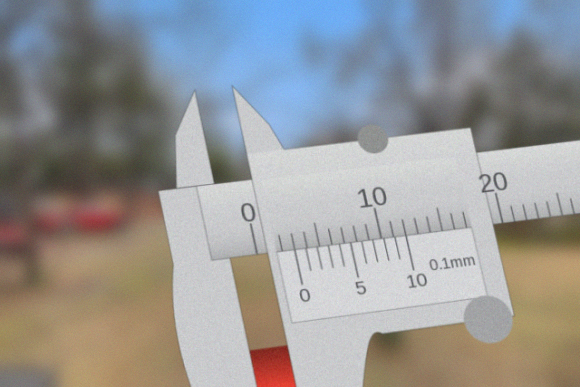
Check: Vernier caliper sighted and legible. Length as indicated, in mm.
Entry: 3.0 mm
